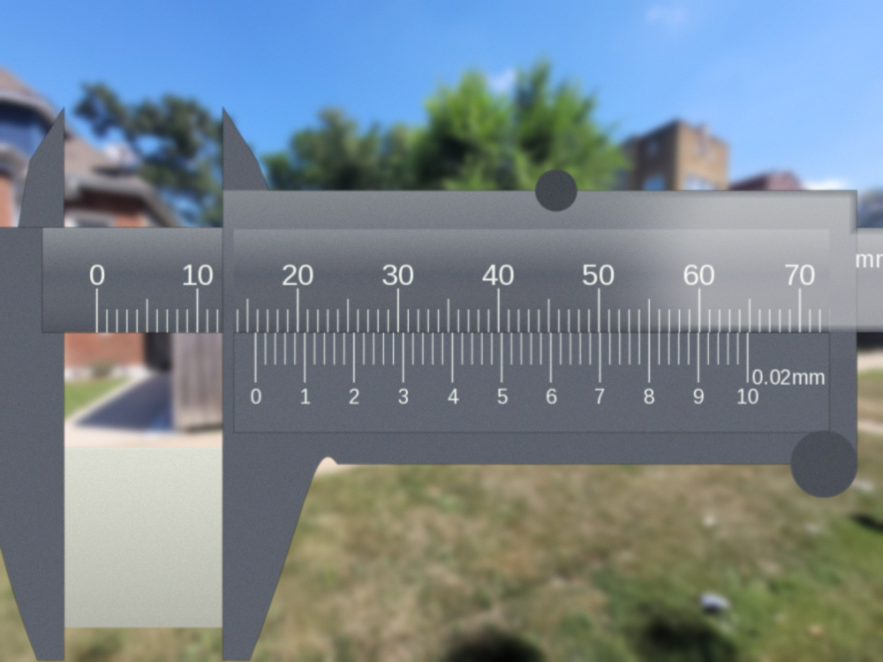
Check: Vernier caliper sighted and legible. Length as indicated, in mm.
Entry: 15.8 mm
